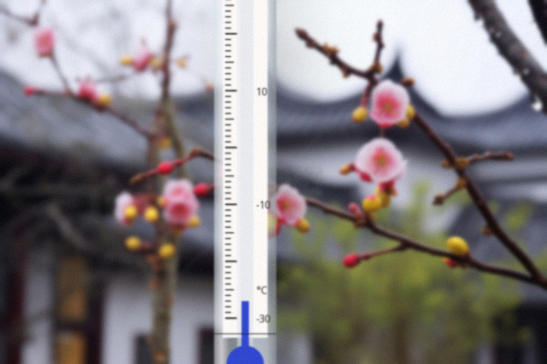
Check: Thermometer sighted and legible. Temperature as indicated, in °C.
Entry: -27 °C
